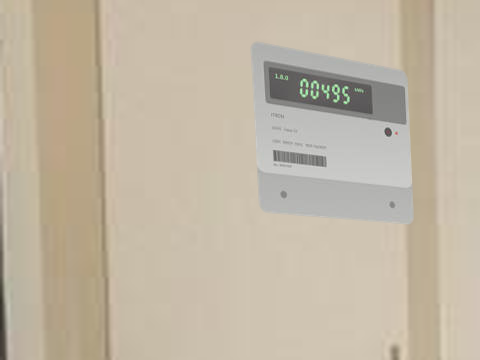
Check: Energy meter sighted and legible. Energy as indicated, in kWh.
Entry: 495 kWh
